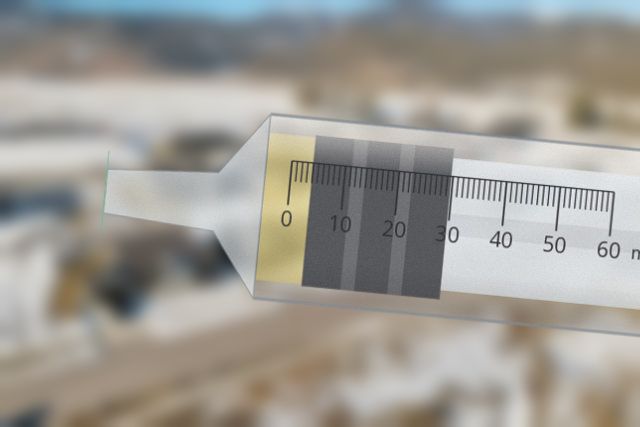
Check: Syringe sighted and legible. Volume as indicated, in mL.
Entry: 4 mL
